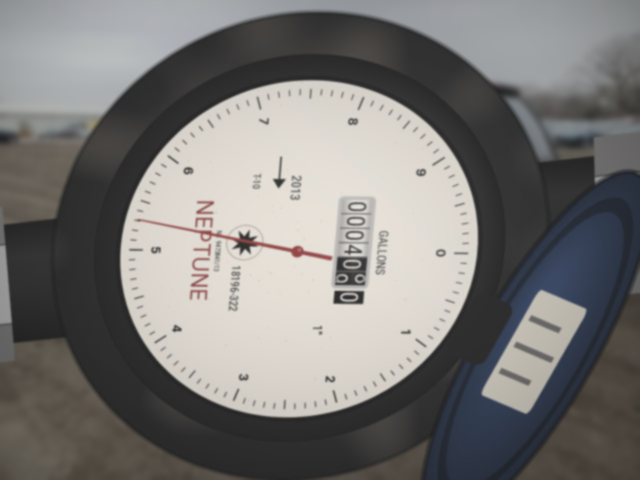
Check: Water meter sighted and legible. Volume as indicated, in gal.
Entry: 4085.3 gal
